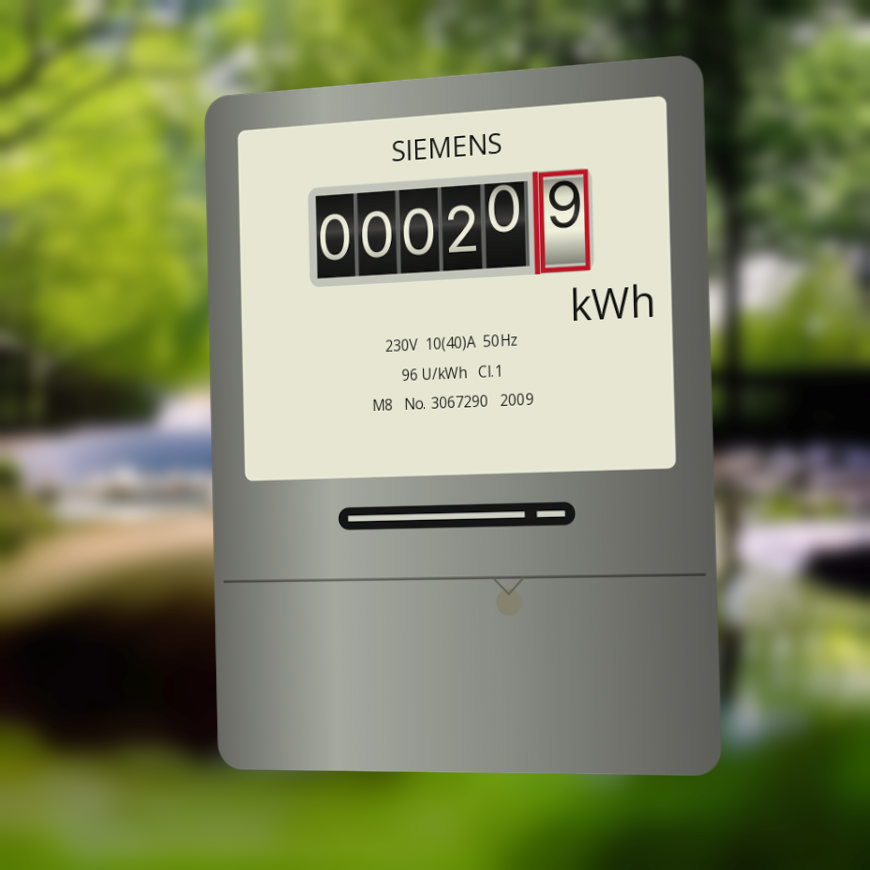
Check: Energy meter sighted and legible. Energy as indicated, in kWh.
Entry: 20.9 kWh
